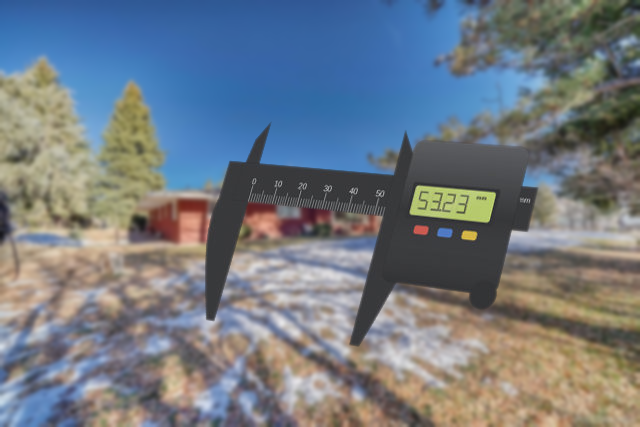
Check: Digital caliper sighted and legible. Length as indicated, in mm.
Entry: 53.23 mm
